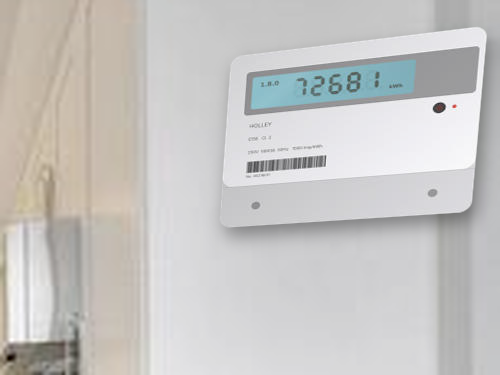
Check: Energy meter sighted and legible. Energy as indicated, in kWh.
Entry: 72681 kWh
